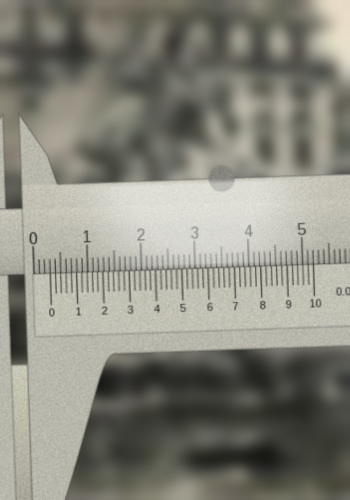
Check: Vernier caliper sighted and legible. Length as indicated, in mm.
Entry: 3.0 mm
